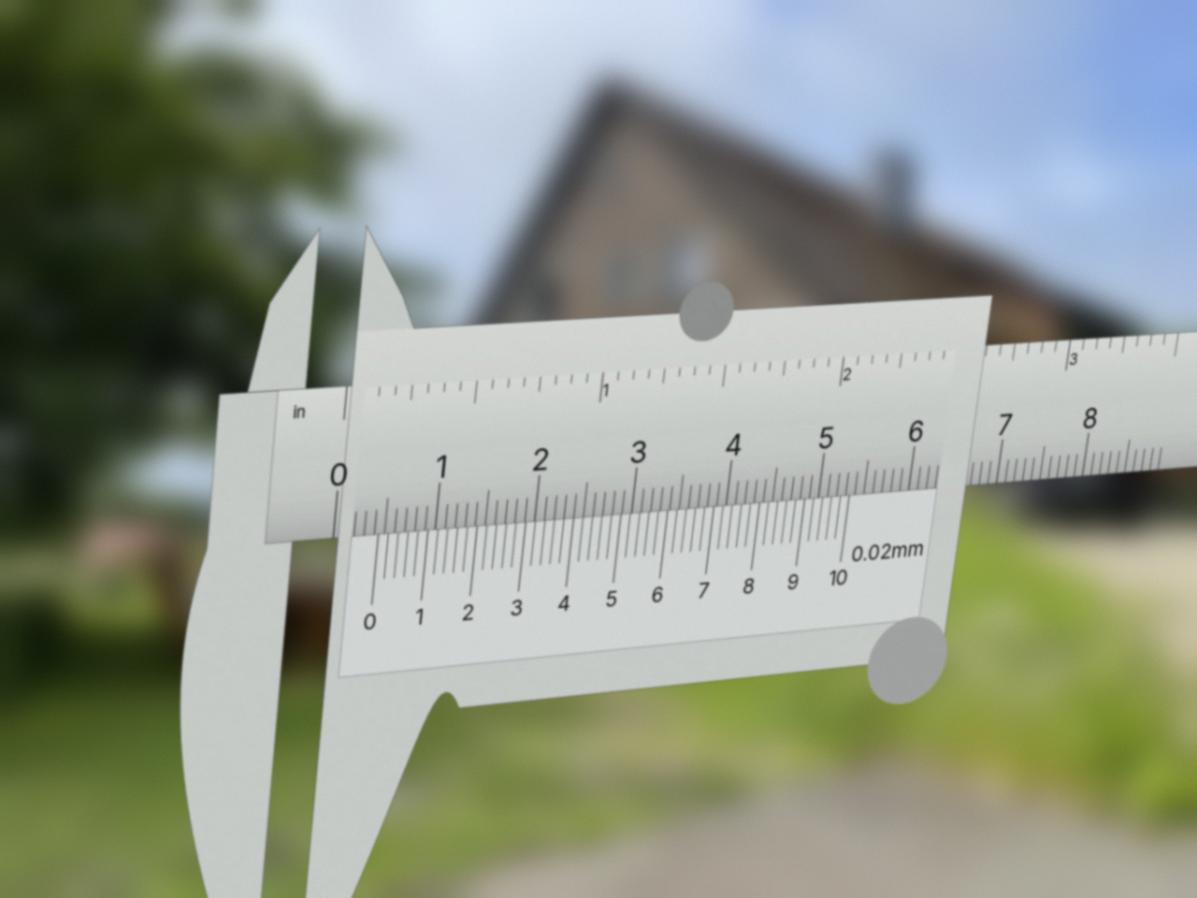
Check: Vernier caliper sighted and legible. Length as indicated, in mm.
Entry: 4.4 mm
